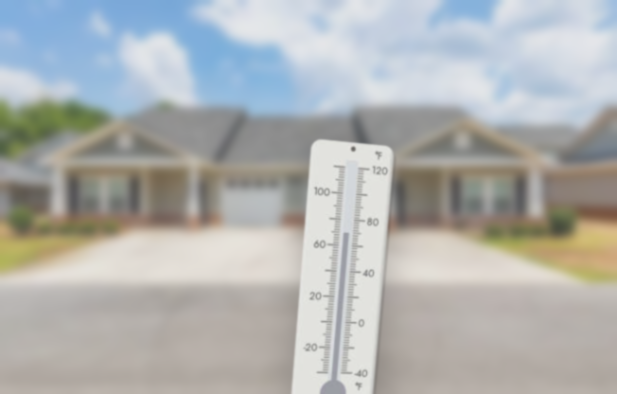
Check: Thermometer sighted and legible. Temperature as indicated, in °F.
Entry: 70 °F
